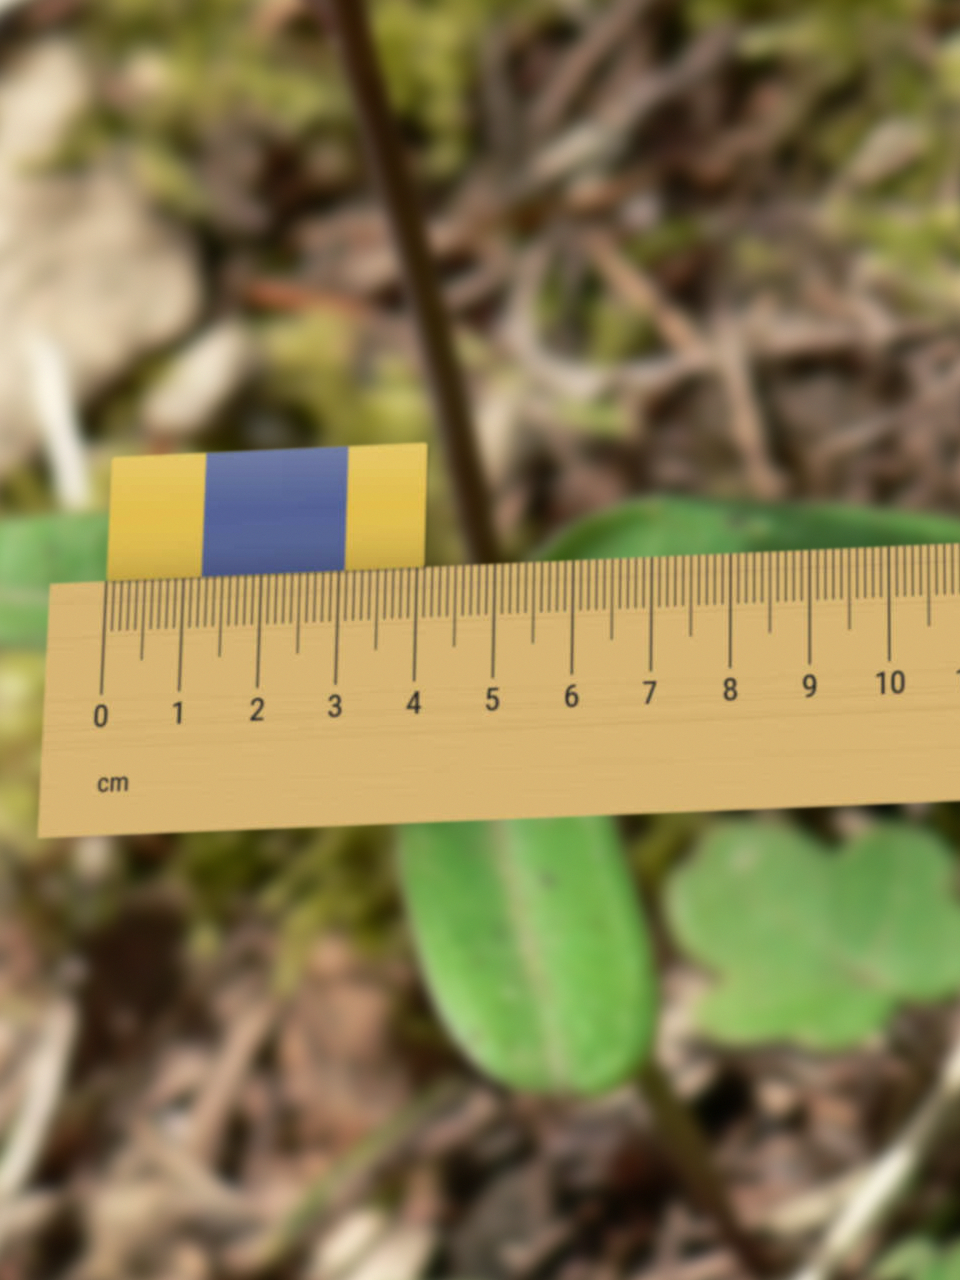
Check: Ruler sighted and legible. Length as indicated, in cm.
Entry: 4.1 cm
